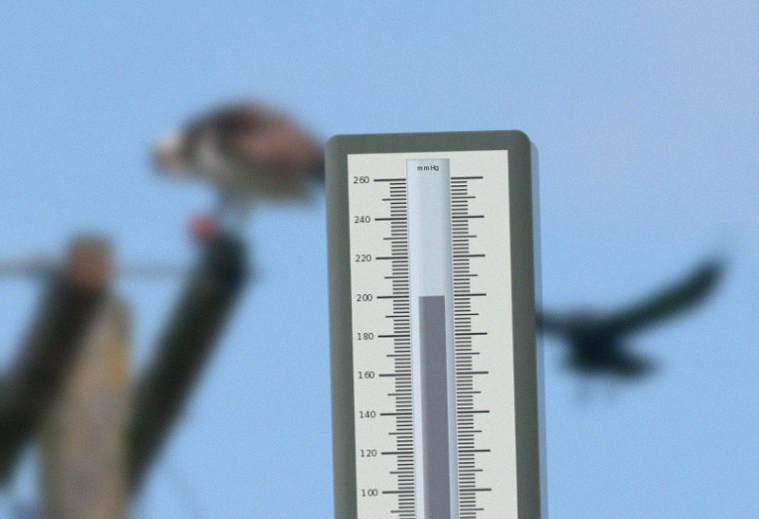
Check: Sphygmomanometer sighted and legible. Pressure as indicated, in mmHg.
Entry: 200 mmHg
